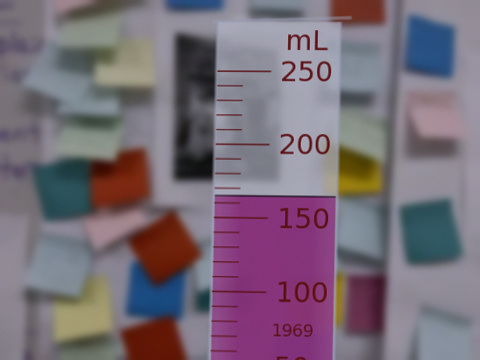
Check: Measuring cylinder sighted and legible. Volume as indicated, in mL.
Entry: 165 mL
